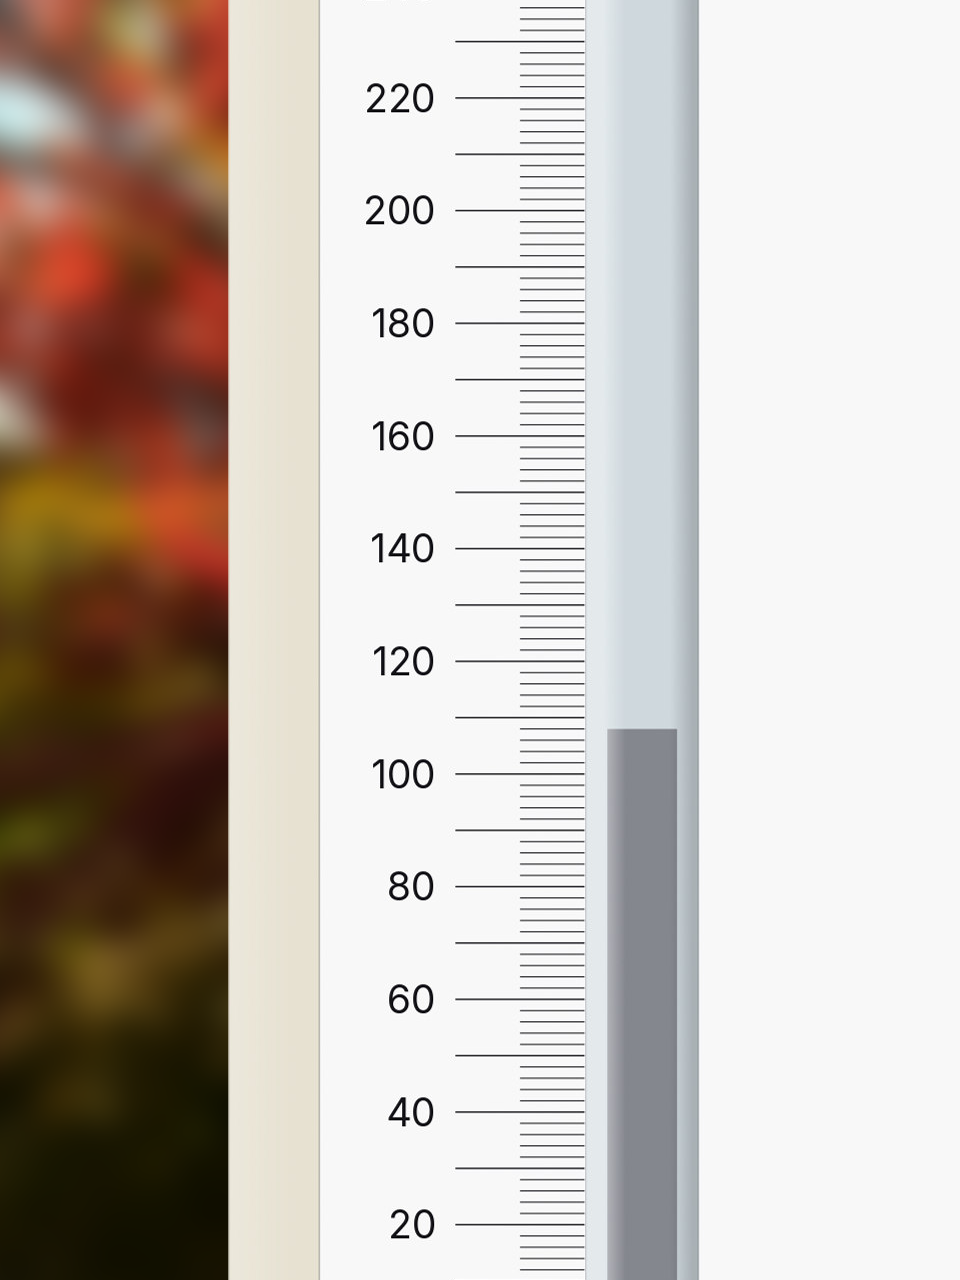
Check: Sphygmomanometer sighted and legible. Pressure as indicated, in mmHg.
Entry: 108 mmHg
